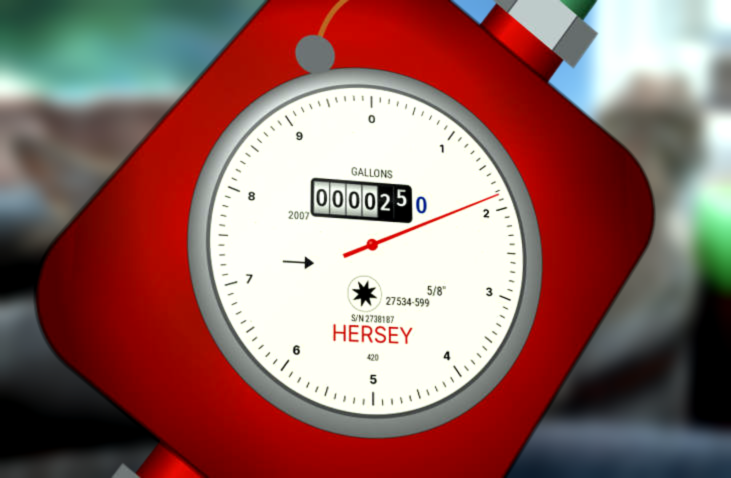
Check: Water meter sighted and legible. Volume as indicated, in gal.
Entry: 251.8 gal
